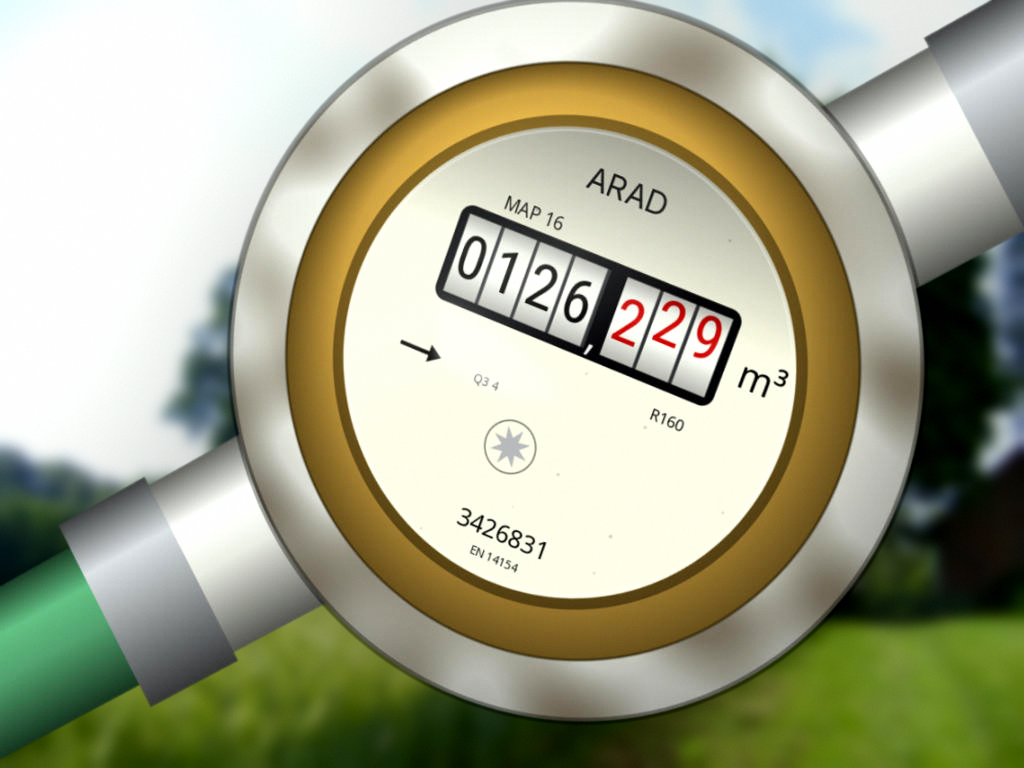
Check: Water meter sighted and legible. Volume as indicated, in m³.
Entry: 126.229 m³
